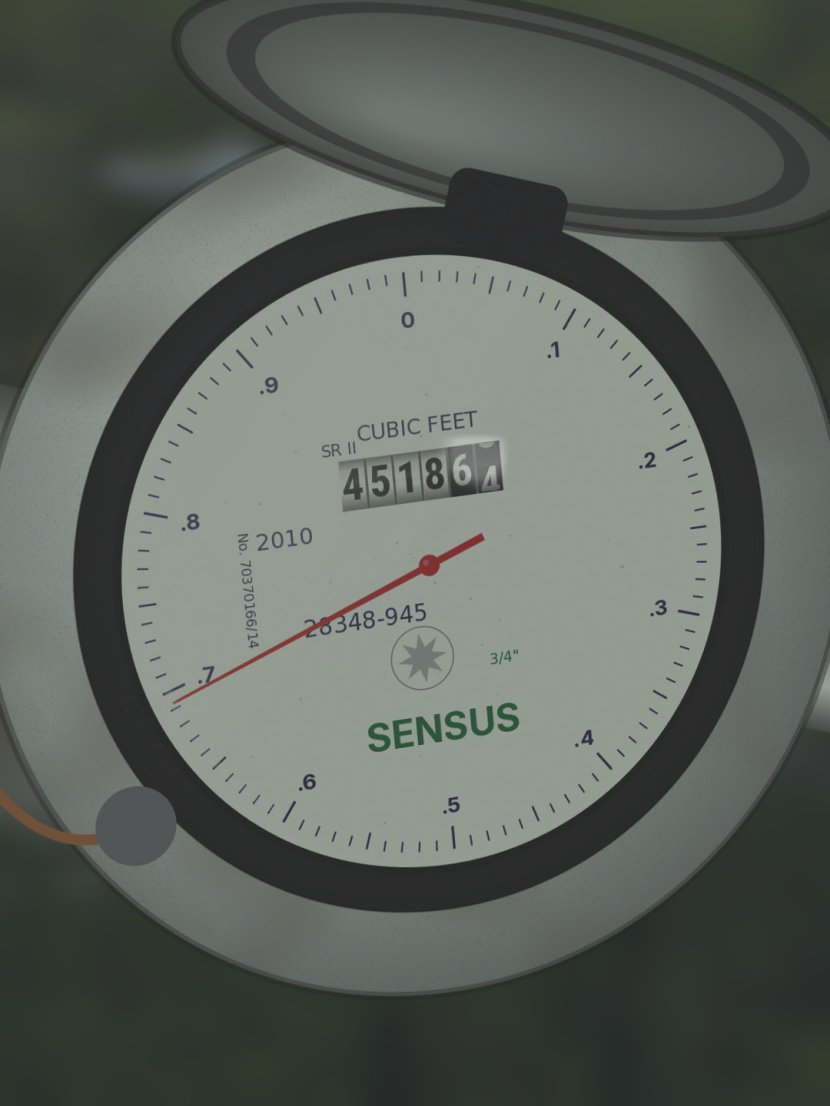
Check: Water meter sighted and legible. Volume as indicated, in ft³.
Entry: 451863.69 ft³
